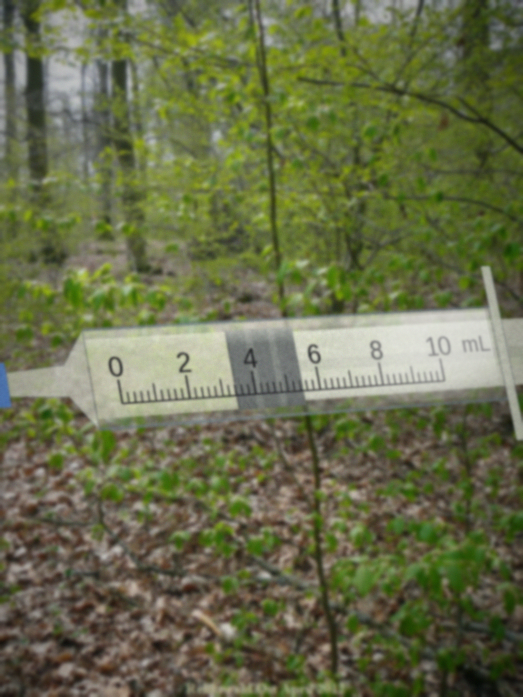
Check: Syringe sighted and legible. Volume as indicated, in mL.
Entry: 3.4 mL
